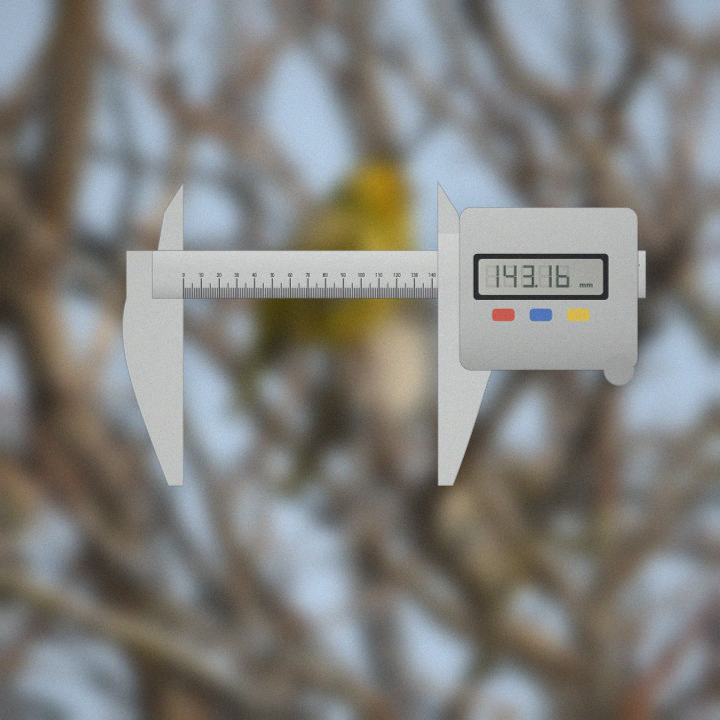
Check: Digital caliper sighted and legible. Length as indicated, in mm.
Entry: 143.16 mm
